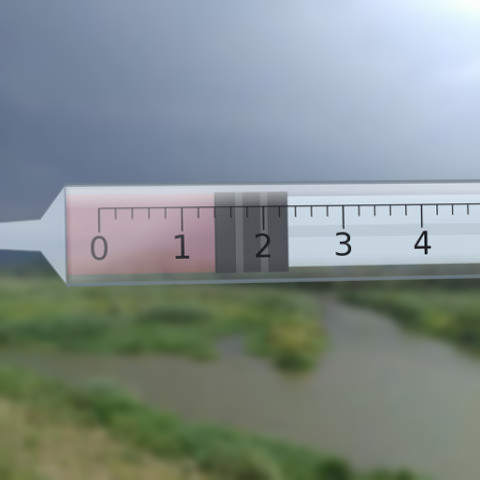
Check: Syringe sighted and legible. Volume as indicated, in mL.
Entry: 1.4 mL
